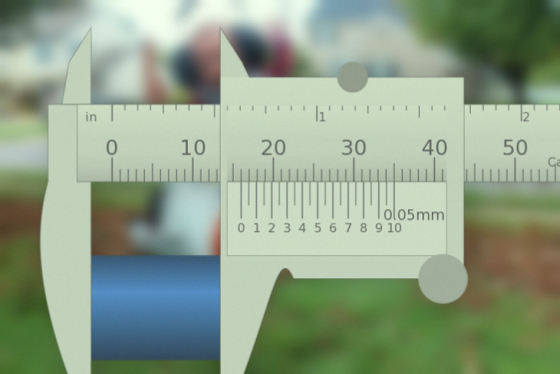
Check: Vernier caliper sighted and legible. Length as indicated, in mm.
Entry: 16.0 mm
